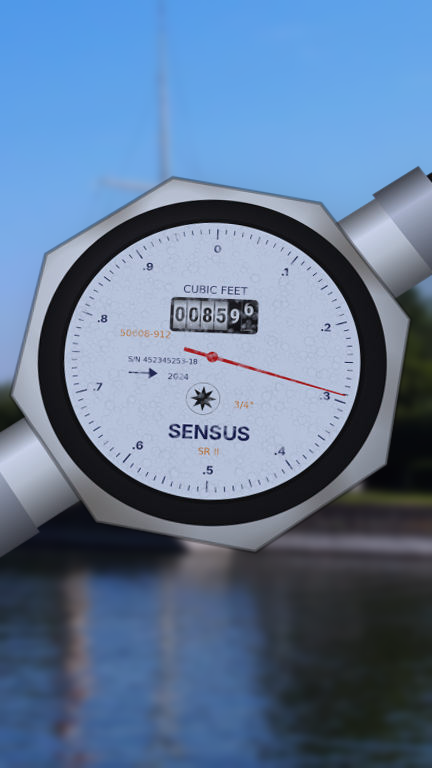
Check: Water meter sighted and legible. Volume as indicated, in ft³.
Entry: 8596.29 ft³
